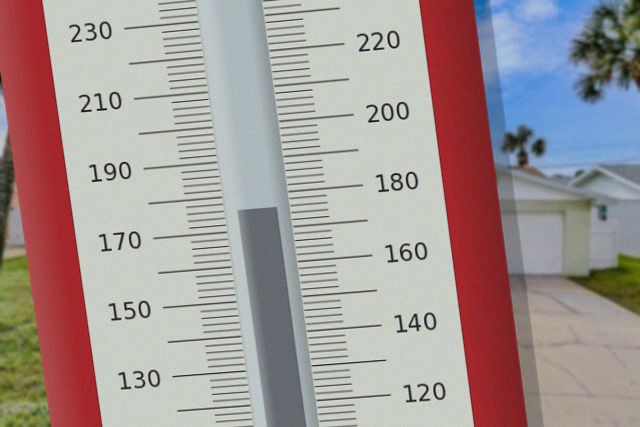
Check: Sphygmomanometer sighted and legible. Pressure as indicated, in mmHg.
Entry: 176 mmHg
